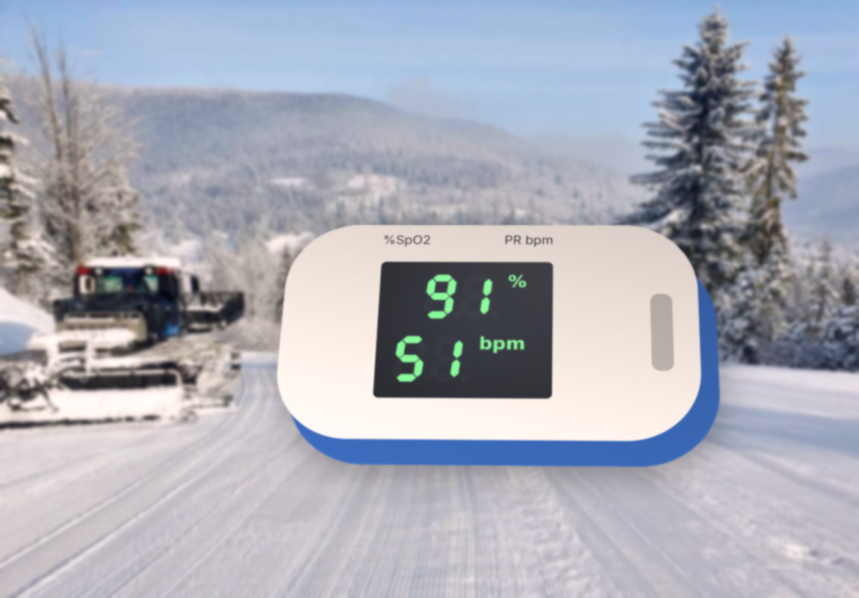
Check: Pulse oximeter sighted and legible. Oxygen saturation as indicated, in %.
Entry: 91 %
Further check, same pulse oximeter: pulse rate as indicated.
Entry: 51 bpm
